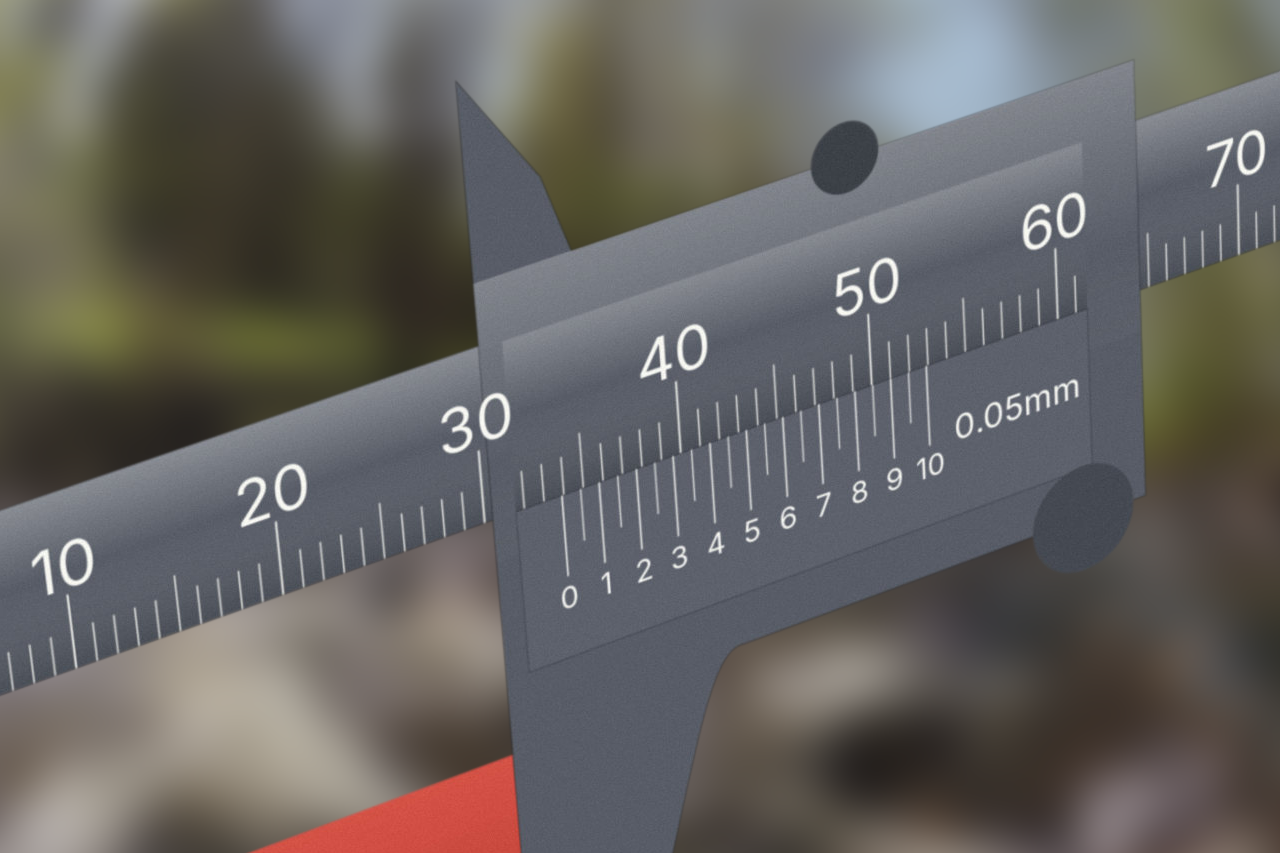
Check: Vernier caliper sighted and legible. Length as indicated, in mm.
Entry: 33.9 mm
